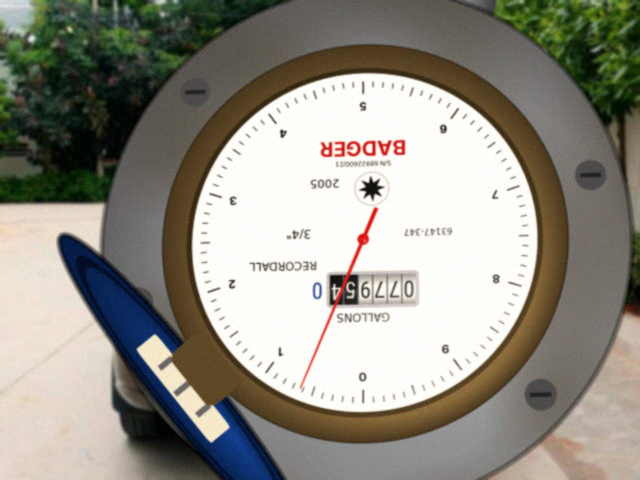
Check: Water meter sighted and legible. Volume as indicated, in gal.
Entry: 779540.6 gal
